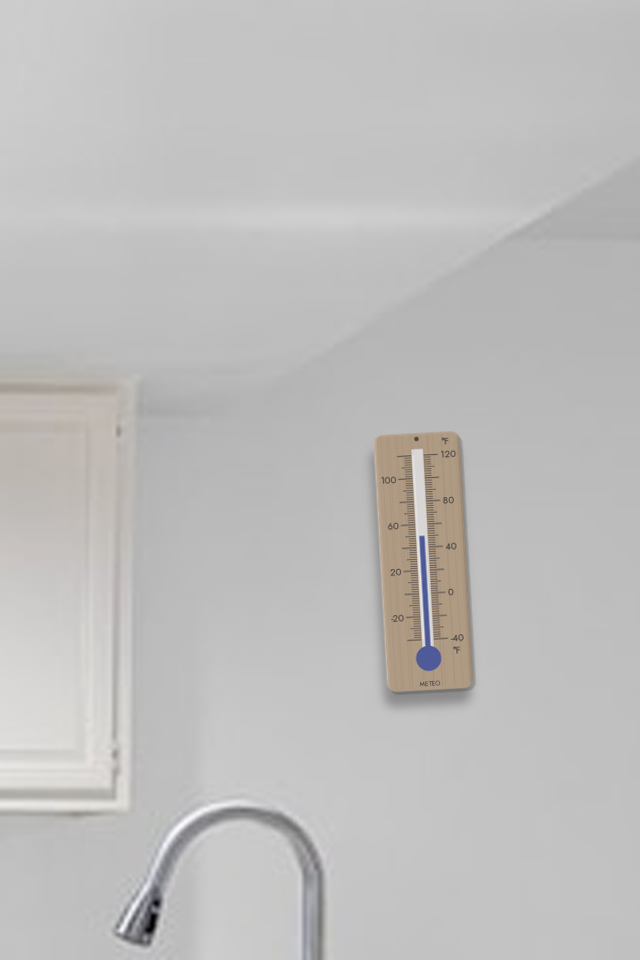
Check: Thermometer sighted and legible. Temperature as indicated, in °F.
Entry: 50 °F
